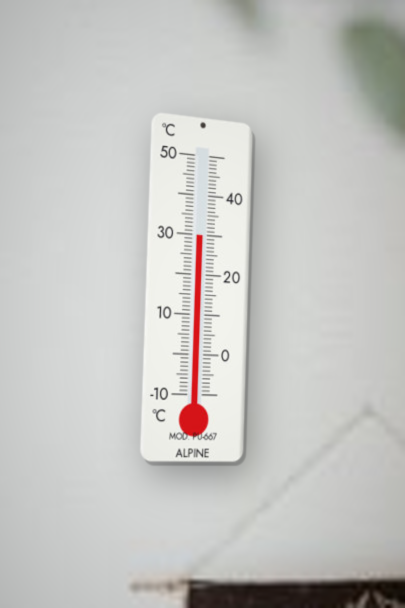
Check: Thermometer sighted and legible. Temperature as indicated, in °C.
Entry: 30 °C
